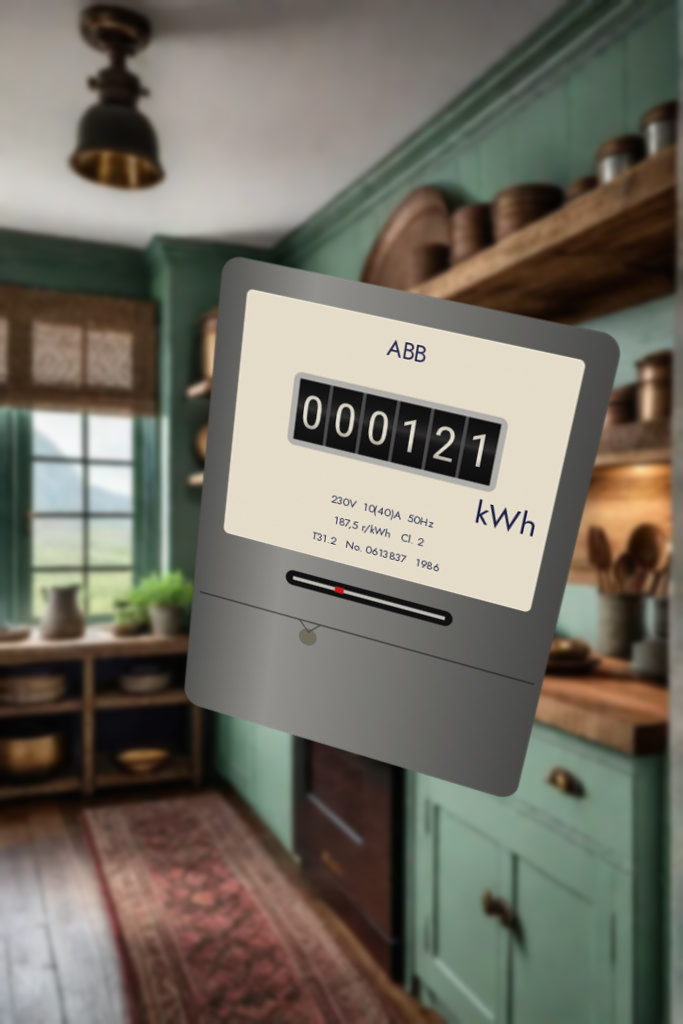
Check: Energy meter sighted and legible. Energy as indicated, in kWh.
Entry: 121 kWh
